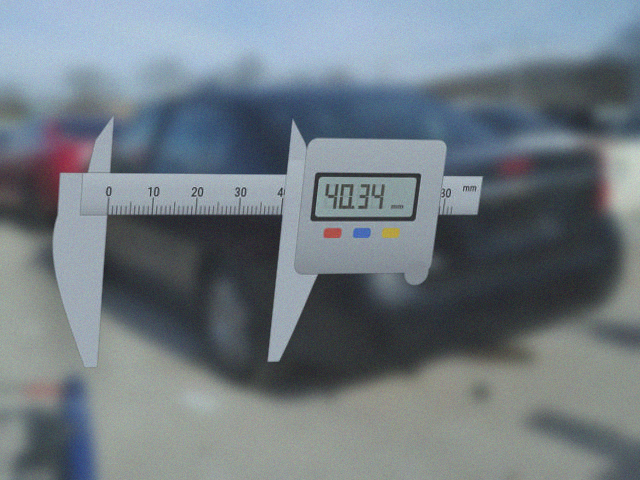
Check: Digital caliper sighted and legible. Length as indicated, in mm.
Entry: 40.34 mm
